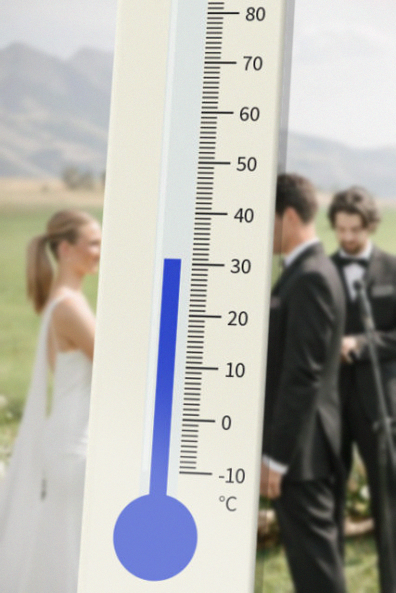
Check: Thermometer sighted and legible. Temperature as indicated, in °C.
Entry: 31 °C
